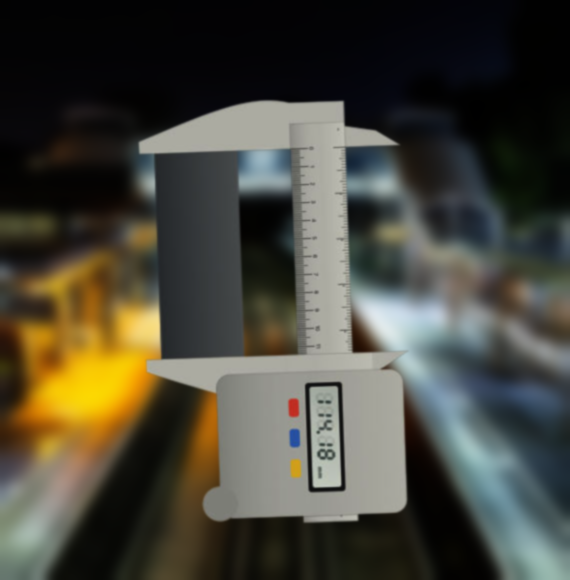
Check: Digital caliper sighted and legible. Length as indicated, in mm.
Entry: 114.18 mm
